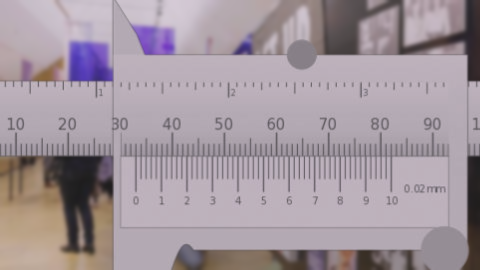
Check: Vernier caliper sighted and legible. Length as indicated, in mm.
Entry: 33.0 mm
